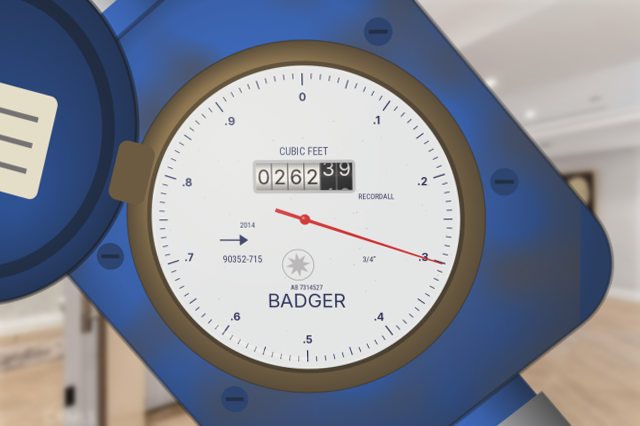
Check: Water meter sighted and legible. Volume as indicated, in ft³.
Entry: 26239.30 ft³
